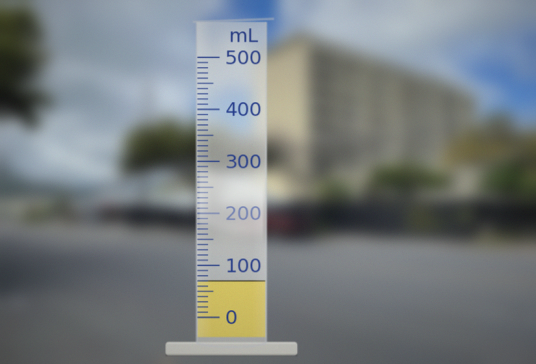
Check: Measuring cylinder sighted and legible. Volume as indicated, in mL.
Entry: 70 mL
